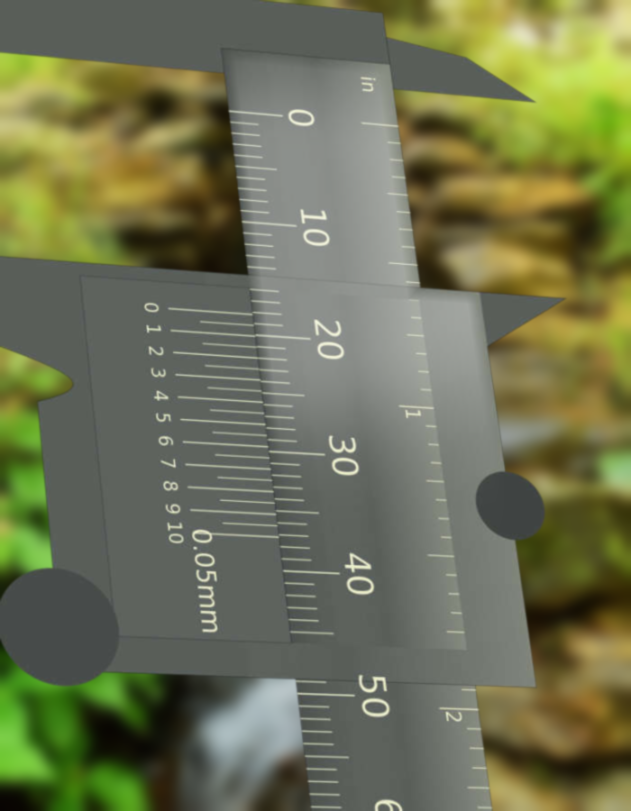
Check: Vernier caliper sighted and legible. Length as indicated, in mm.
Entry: 18.2 mm
